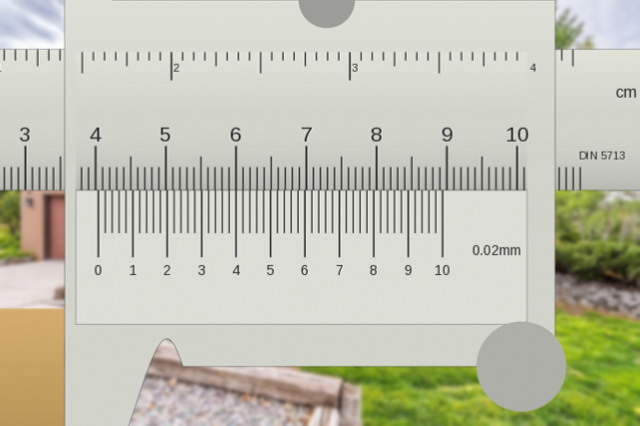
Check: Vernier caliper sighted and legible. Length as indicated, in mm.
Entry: 40.4 mm
